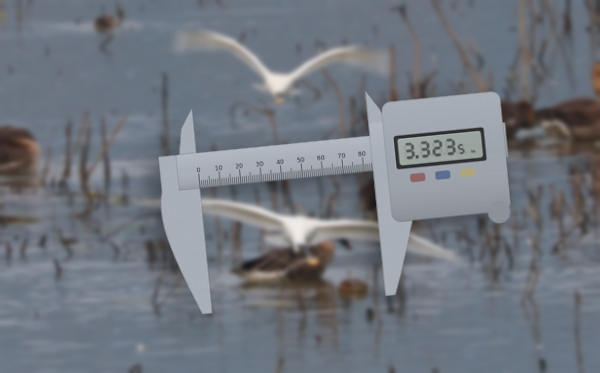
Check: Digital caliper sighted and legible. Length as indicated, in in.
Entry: 3.3235 in
